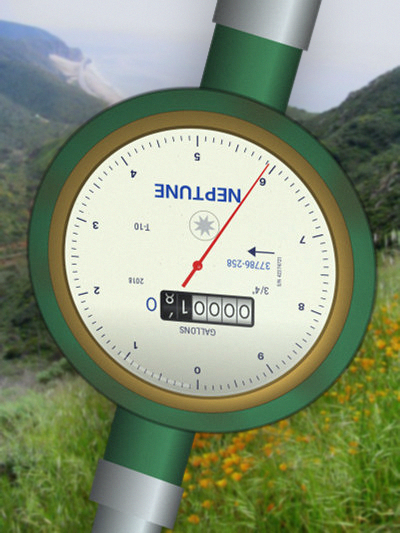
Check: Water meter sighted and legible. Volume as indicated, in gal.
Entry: 175.9 gal
